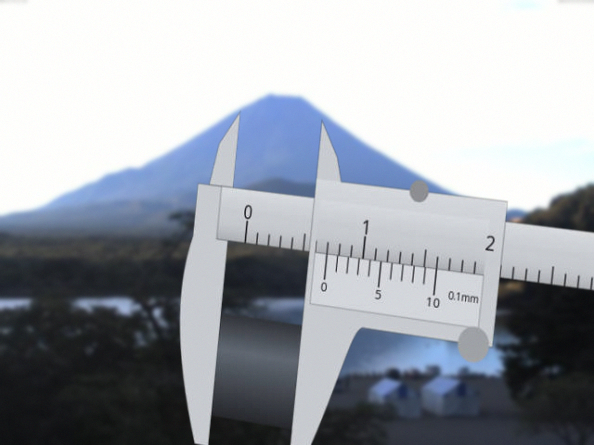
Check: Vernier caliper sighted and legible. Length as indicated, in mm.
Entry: 7.0 mm
